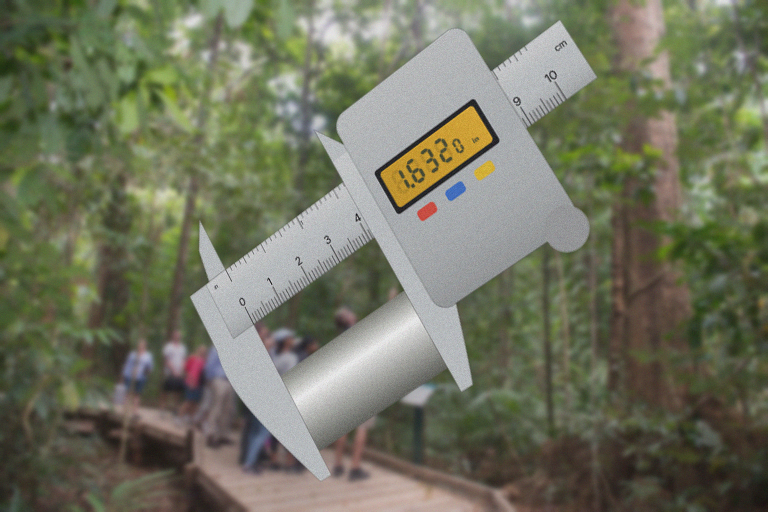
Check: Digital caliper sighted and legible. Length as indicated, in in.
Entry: 1.6320 in
